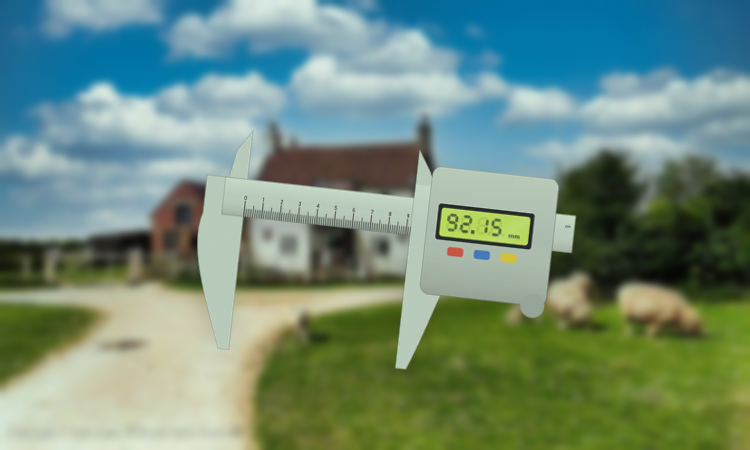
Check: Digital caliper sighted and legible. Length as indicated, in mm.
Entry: 92.15 mm
